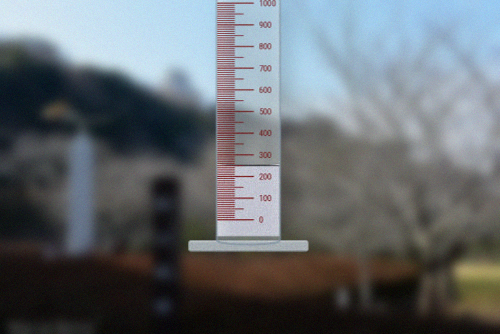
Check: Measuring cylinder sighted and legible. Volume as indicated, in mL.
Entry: 250 mL
